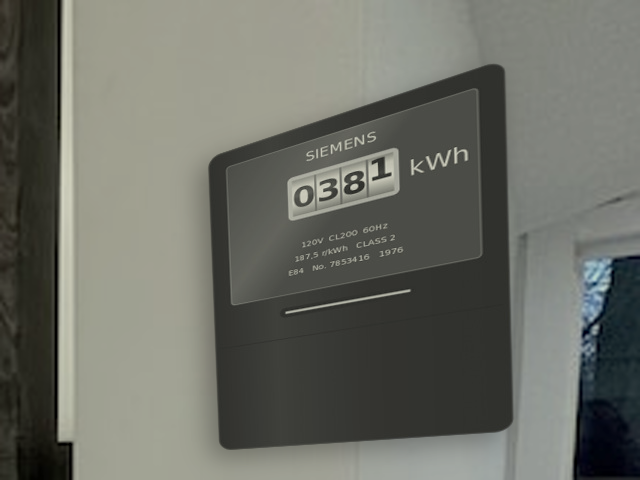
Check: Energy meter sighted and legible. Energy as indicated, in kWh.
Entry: 381 kWh
